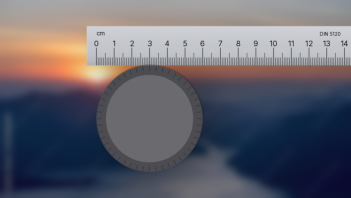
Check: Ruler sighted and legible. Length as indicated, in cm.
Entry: 6 cm
